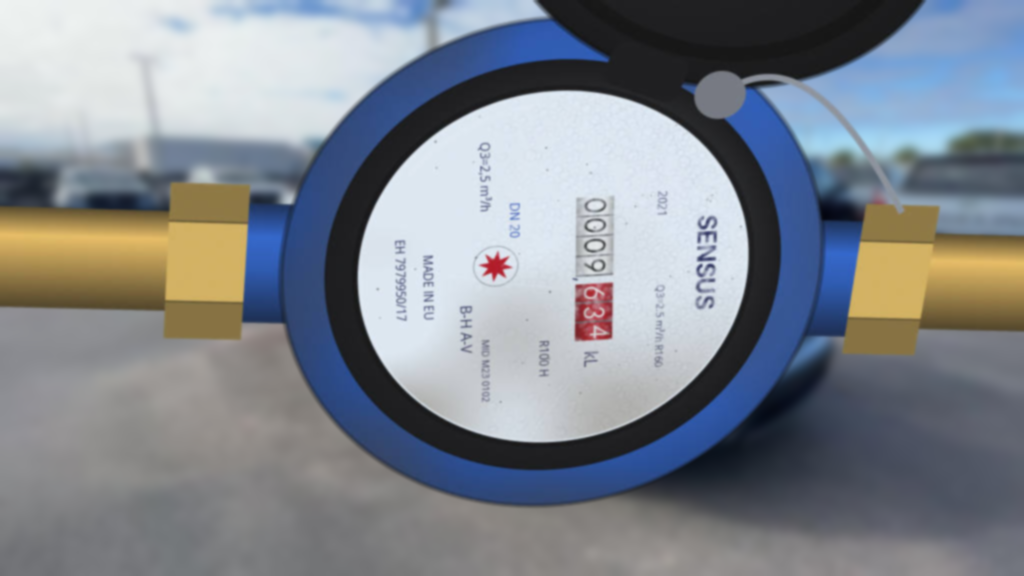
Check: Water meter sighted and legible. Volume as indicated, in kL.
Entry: 9.634 kL
